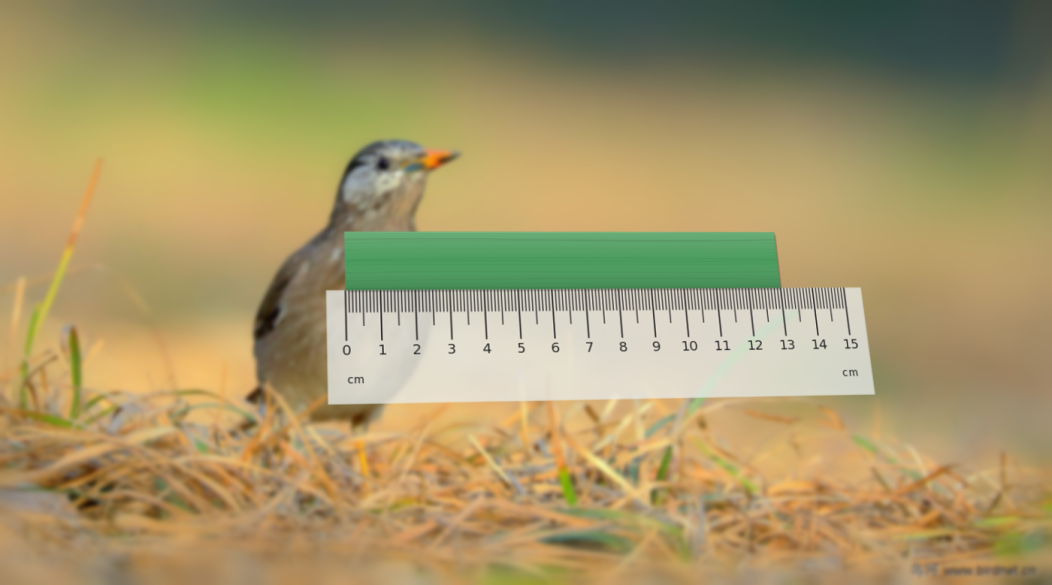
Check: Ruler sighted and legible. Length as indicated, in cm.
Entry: 13 cm
